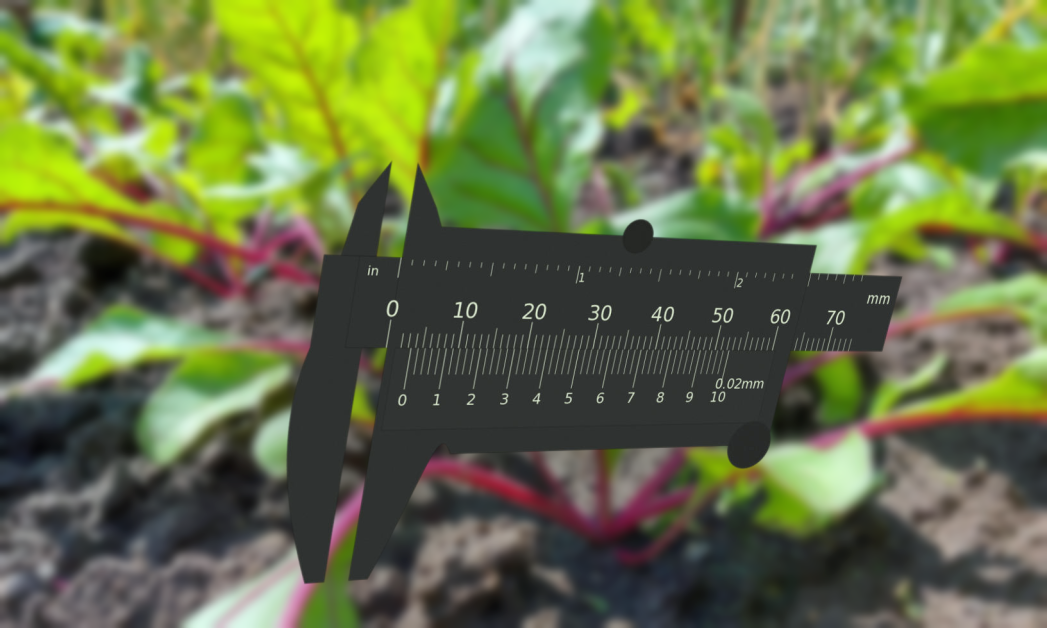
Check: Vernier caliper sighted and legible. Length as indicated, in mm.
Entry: 3.4 mm
